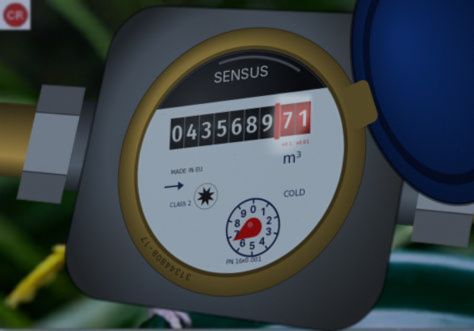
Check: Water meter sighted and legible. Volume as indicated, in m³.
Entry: 435689.716 m³
